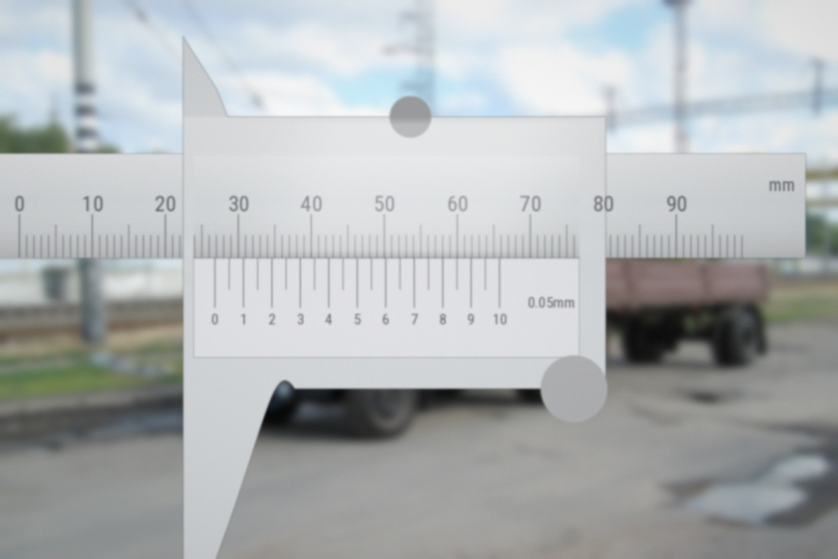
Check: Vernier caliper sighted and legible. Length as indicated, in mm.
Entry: 26.8 mm
